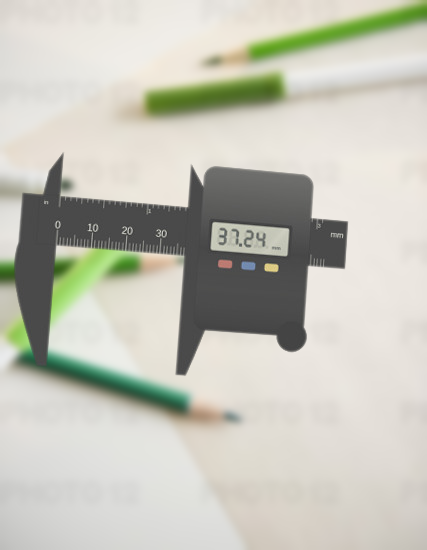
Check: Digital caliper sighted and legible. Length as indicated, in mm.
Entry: 37.24 mm
